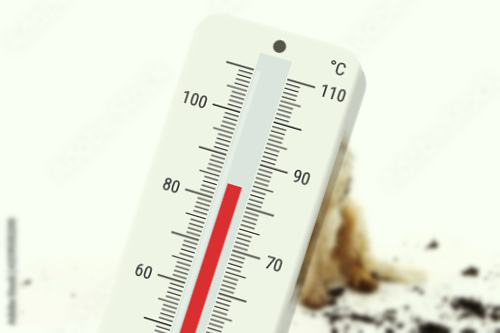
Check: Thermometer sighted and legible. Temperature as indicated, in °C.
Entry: 84 °C
